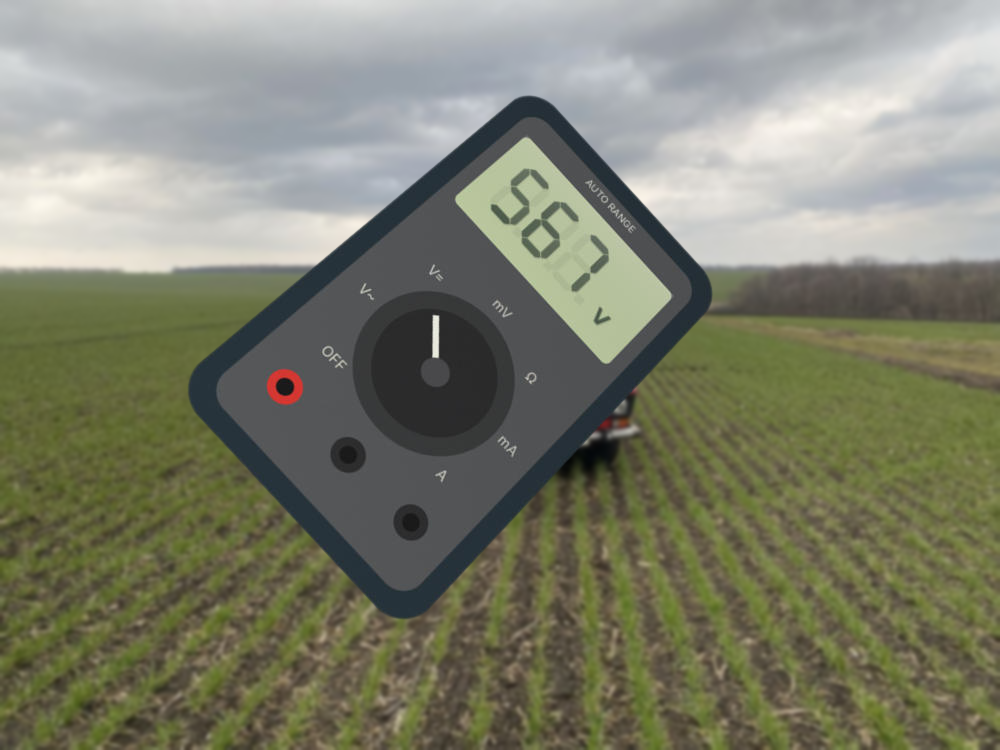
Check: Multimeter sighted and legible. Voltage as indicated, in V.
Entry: 567 V
